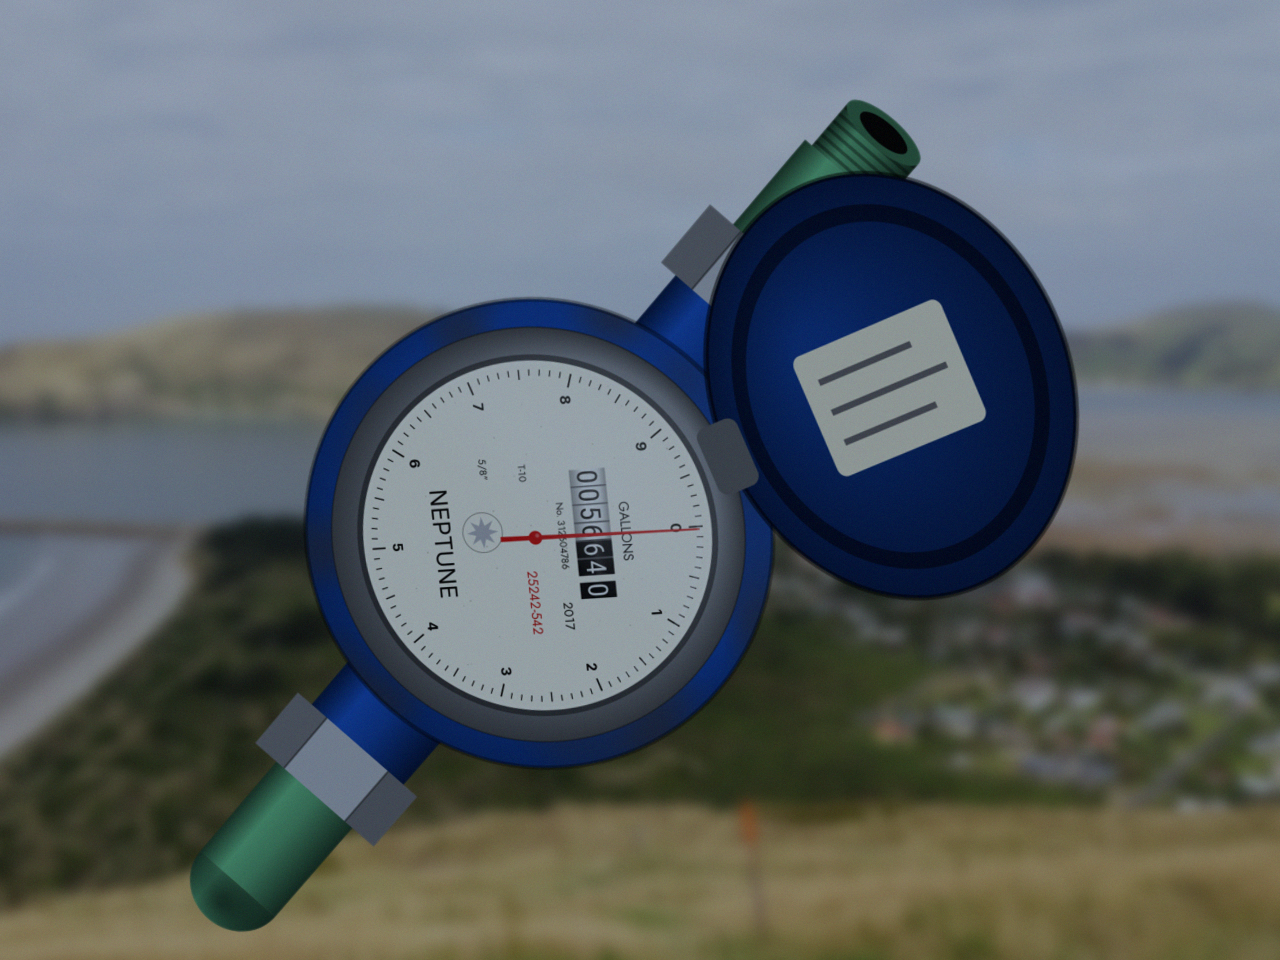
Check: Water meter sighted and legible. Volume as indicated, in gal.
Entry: 56640.0 gal
